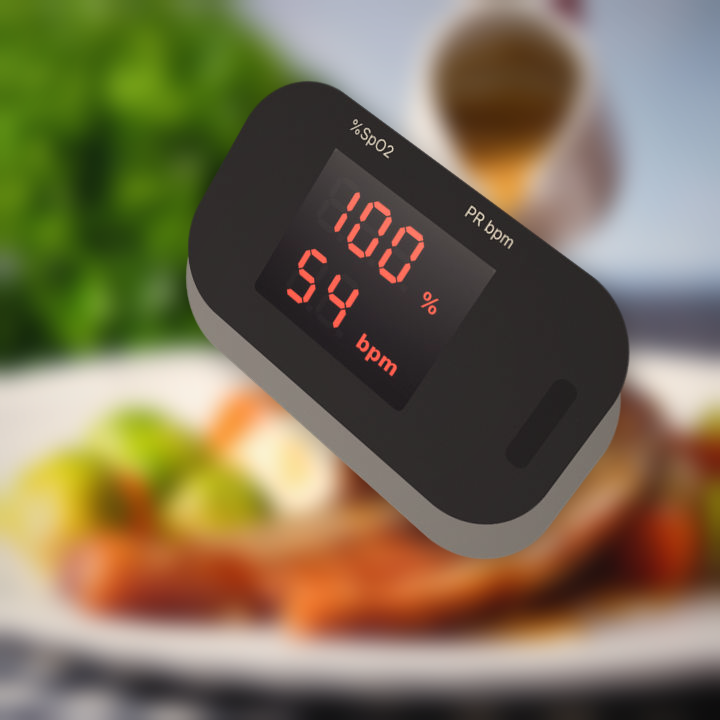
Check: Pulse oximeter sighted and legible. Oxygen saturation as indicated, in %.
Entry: 100 %
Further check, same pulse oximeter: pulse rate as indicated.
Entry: 54 bpm
